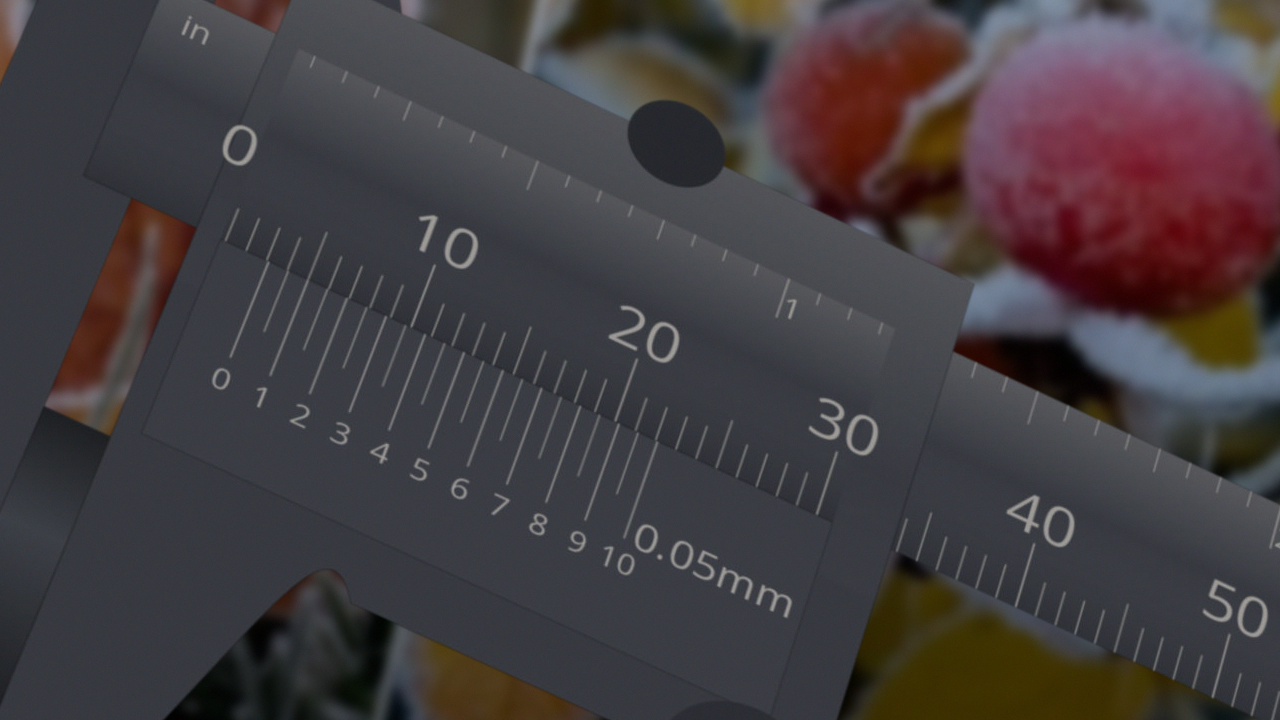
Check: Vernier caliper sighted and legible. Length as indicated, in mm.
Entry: 3.1 mm
